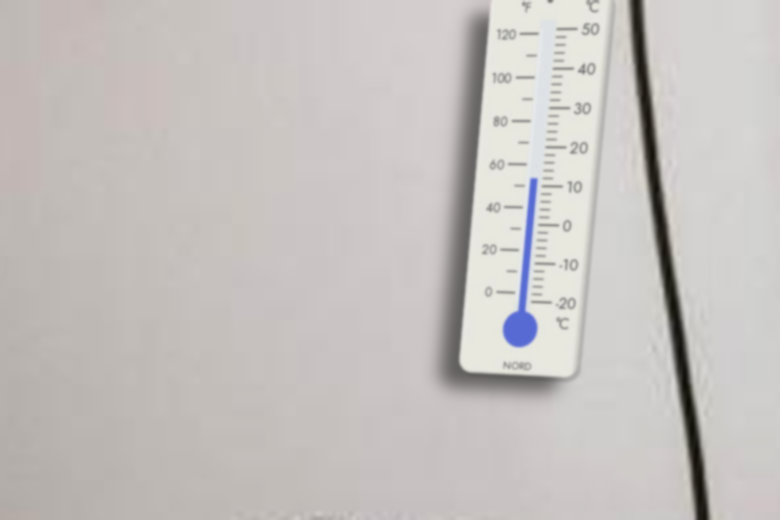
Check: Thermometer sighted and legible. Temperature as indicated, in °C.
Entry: 12 °C
